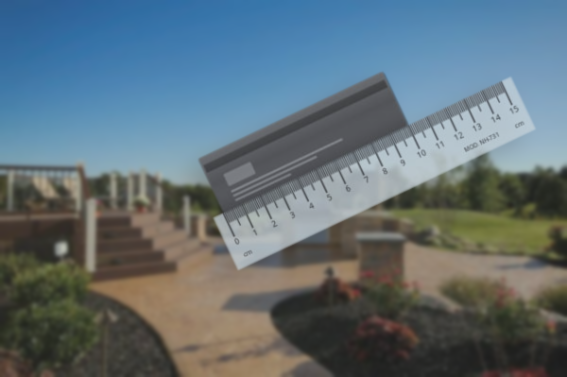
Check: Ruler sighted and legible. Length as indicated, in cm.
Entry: 10 cm
